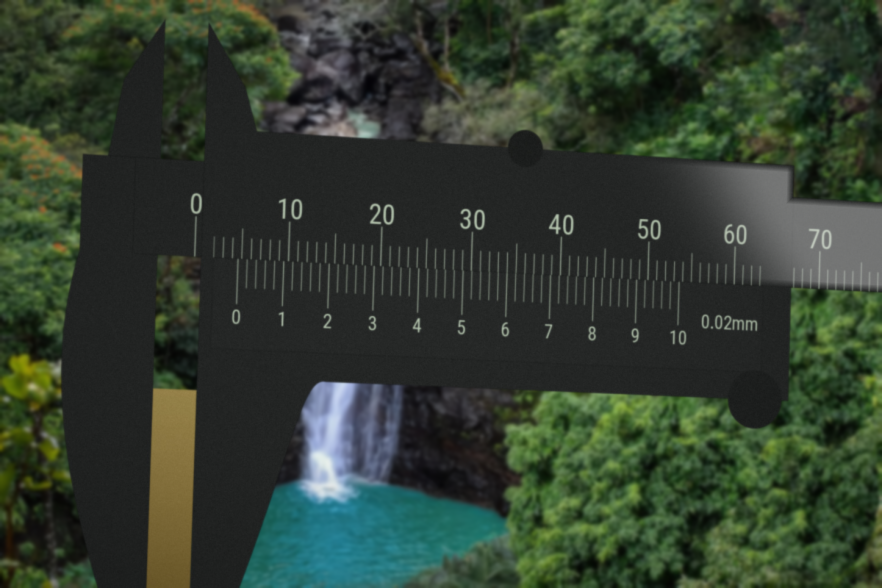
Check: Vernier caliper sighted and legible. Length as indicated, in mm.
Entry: 4.6 mm
